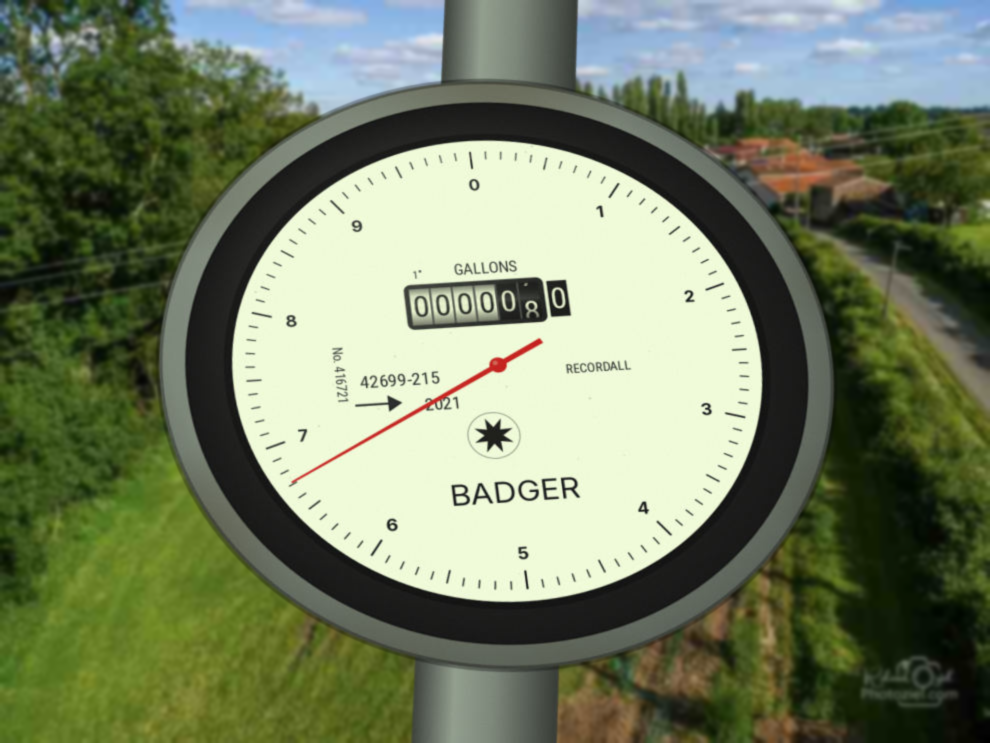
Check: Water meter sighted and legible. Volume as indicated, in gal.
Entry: 76.7 gal
